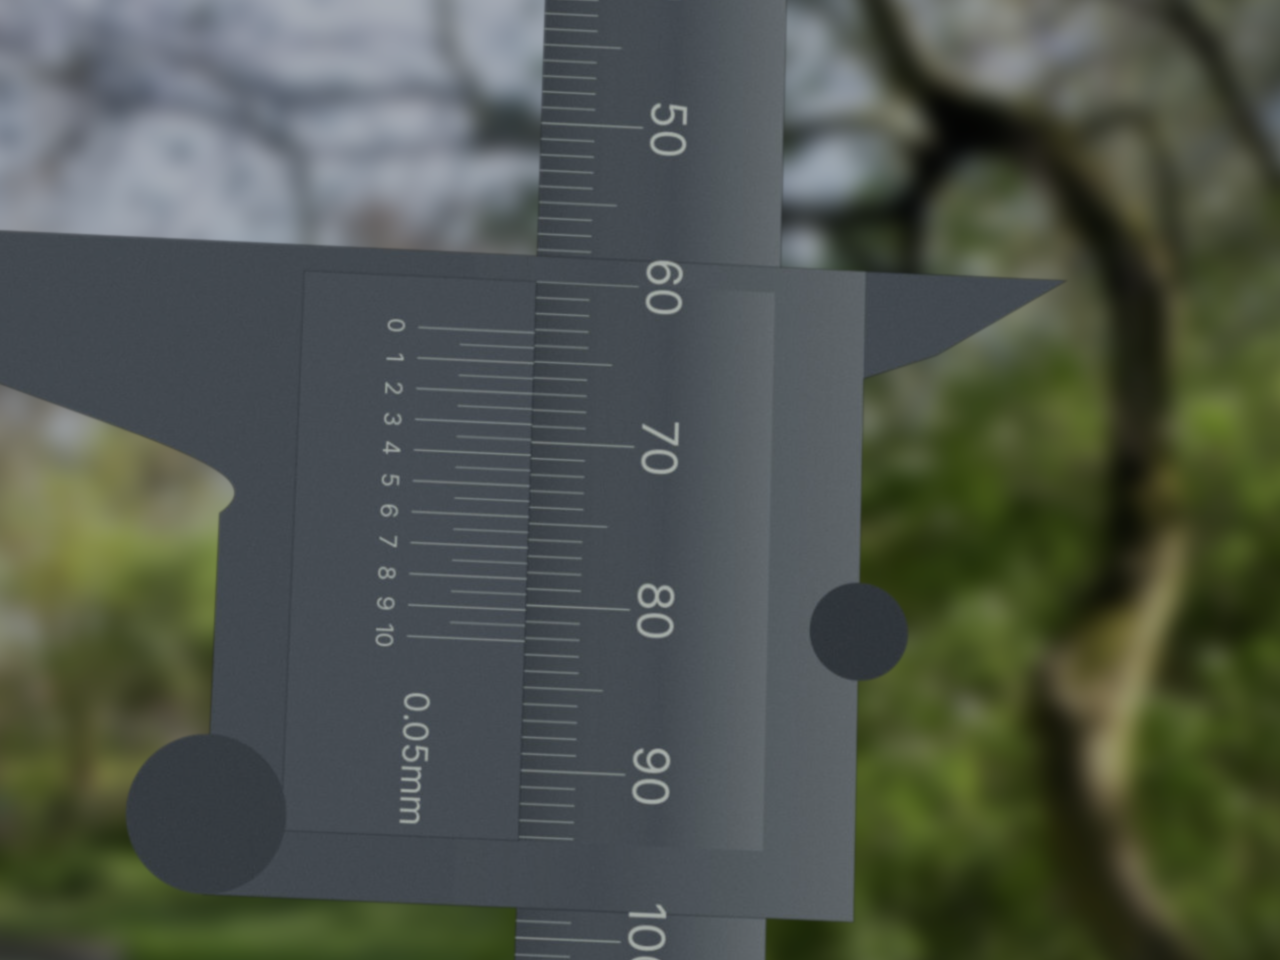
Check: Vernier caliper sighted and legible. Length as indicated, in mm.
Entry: 63.2 mm
